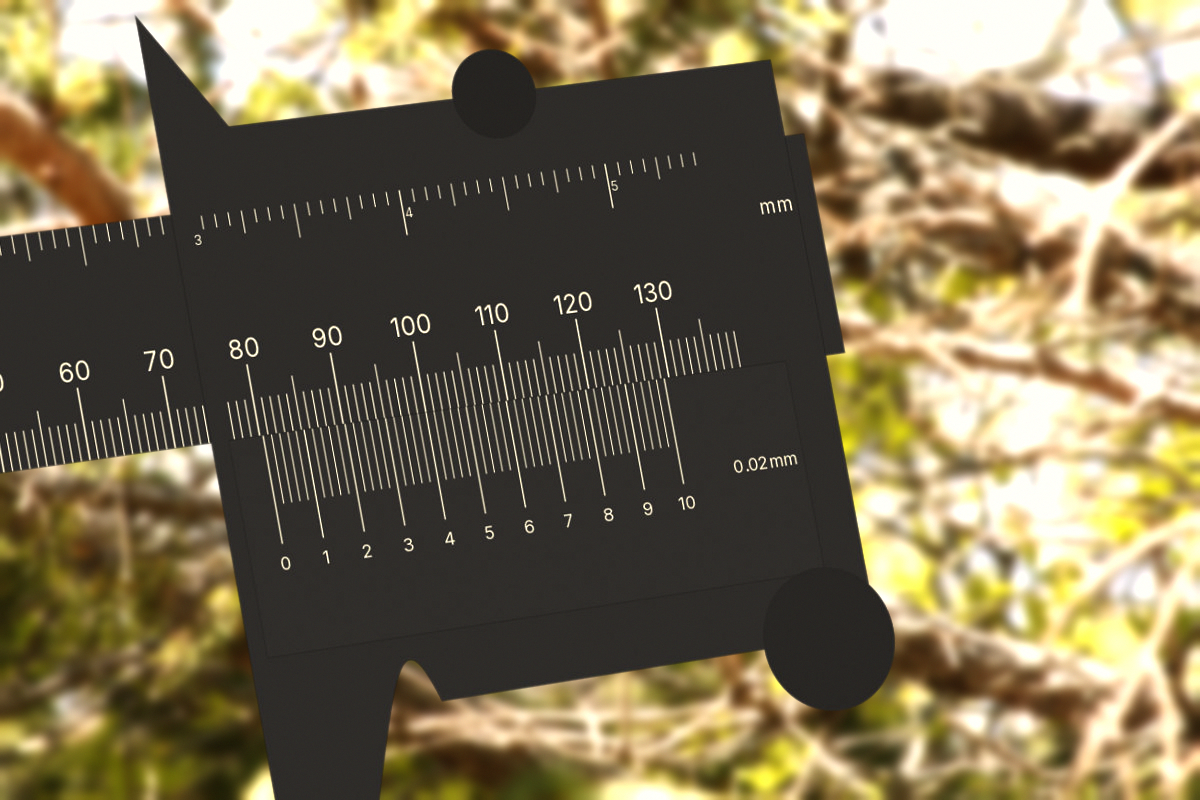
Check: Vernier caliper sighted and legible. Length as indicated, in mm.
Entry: 80.4 mm
